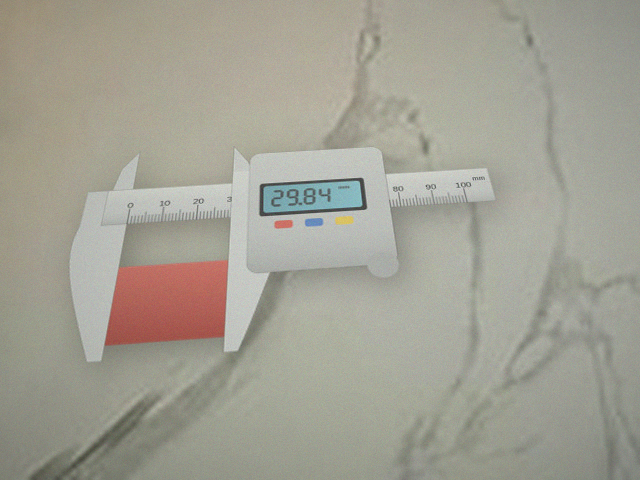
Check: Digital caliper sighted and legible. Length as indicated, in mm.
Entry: 29.84 mm
